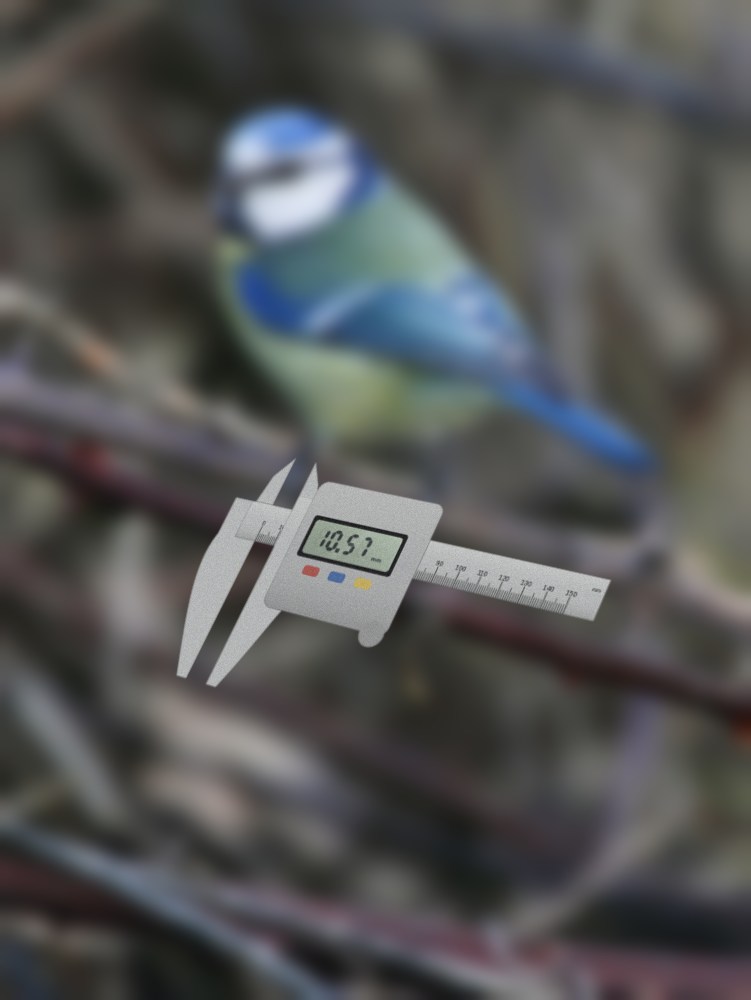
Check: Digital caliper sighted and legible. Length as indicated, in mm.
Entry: 10.57 mm
